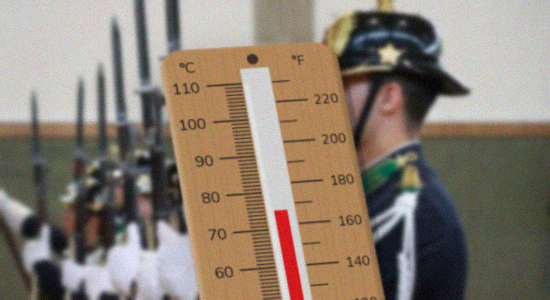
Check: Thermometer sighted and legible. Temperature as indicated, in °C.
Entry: 75 °C
